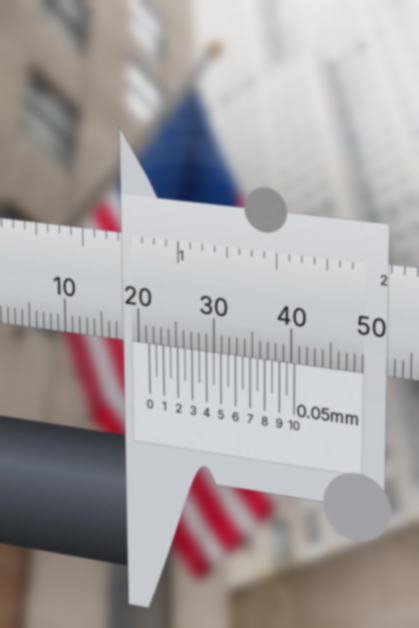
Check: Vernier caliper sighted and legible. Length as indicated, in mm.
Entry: 21.4 mm
